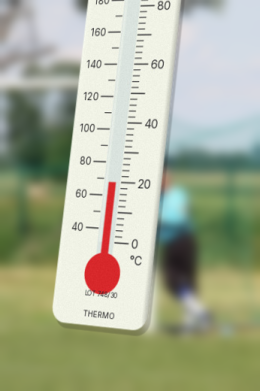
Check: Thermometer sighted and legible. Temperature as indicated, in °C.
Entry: 20 °C
